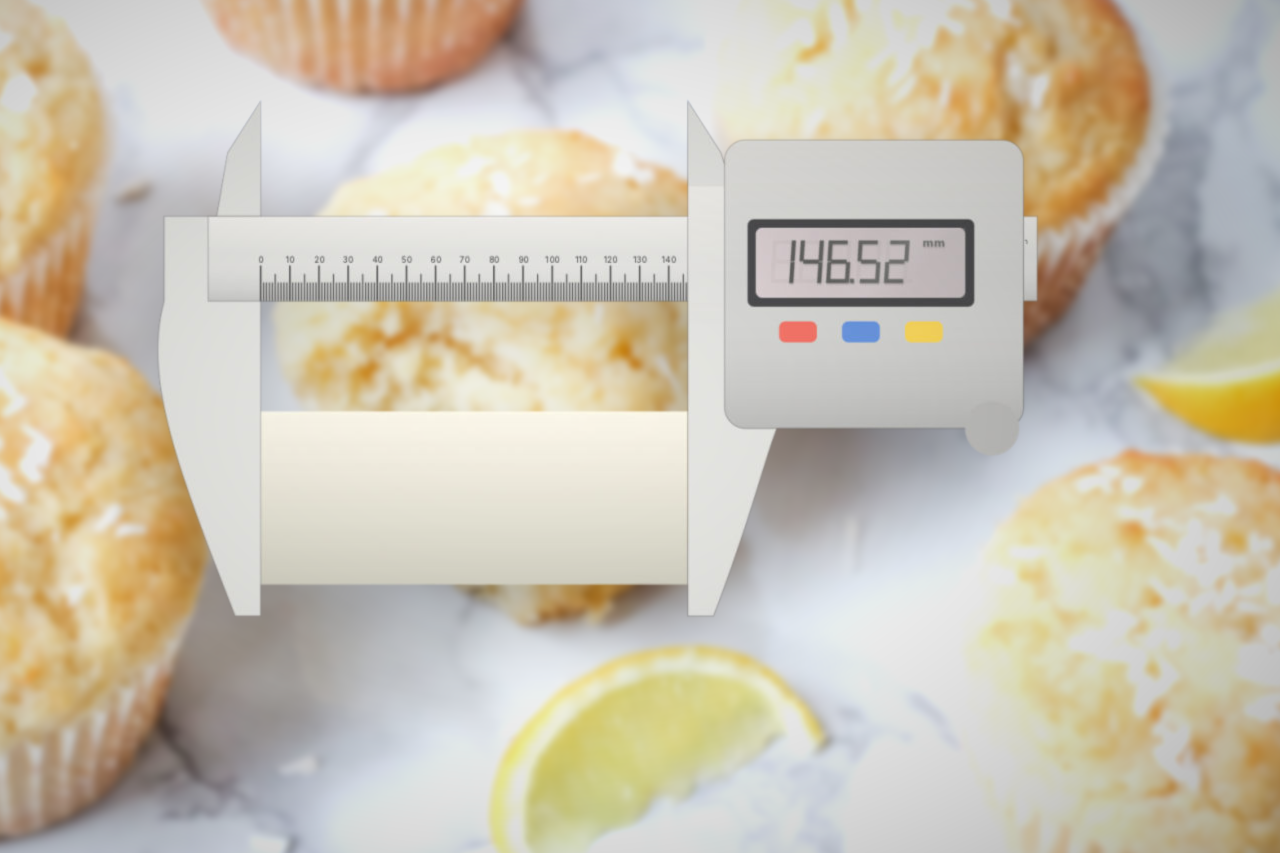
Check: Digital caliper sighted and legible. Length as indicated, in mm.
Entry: 146.52 mm
